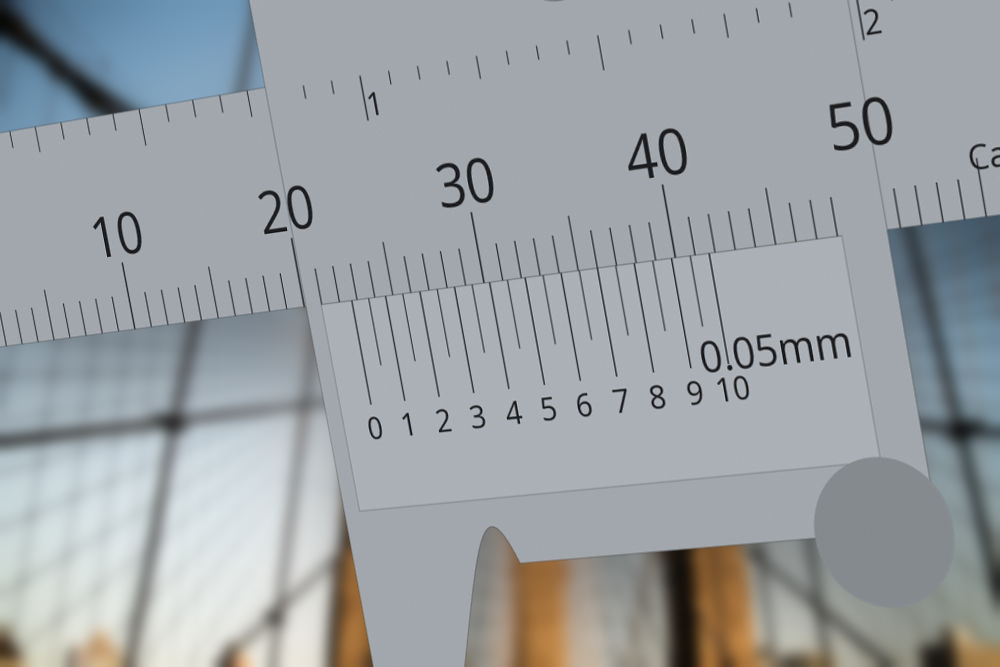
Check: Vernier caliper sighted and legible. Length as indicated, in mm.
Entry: 22.7 mm
